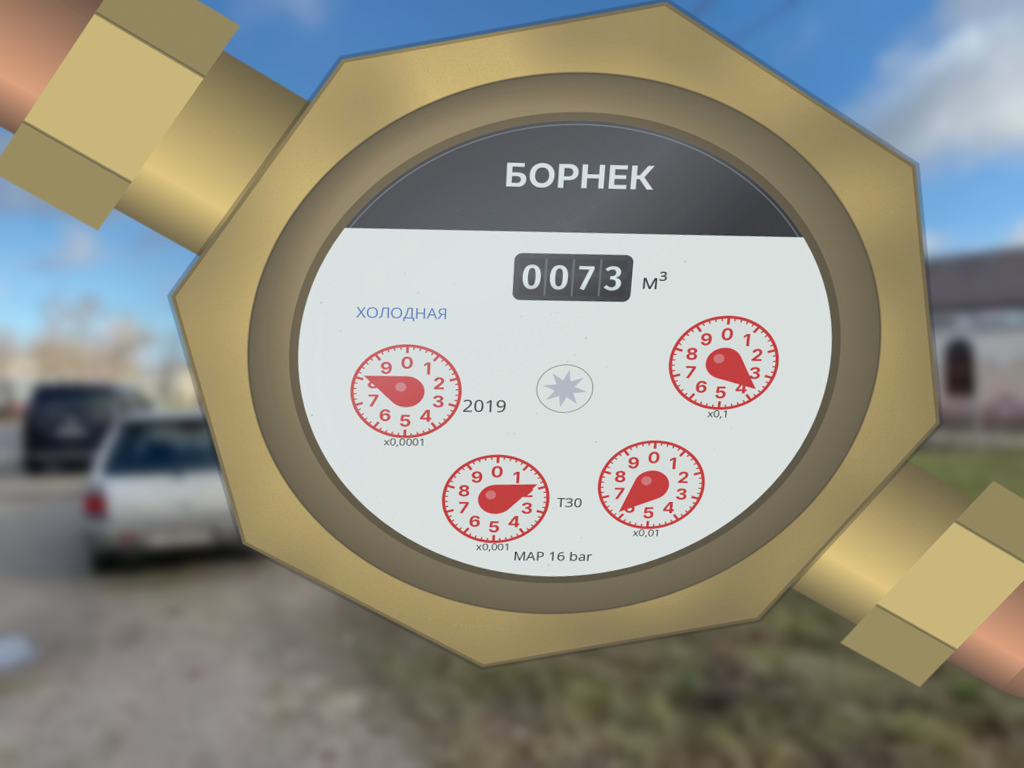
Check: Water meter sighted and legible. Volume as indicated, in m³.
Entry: 73.3618 m³
